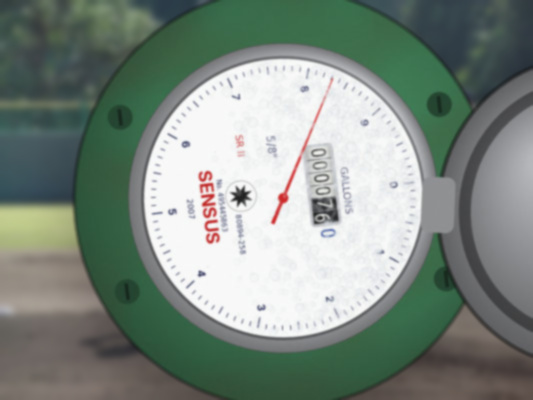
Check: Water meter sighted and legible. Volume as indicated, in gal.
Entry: 758.3 gal
